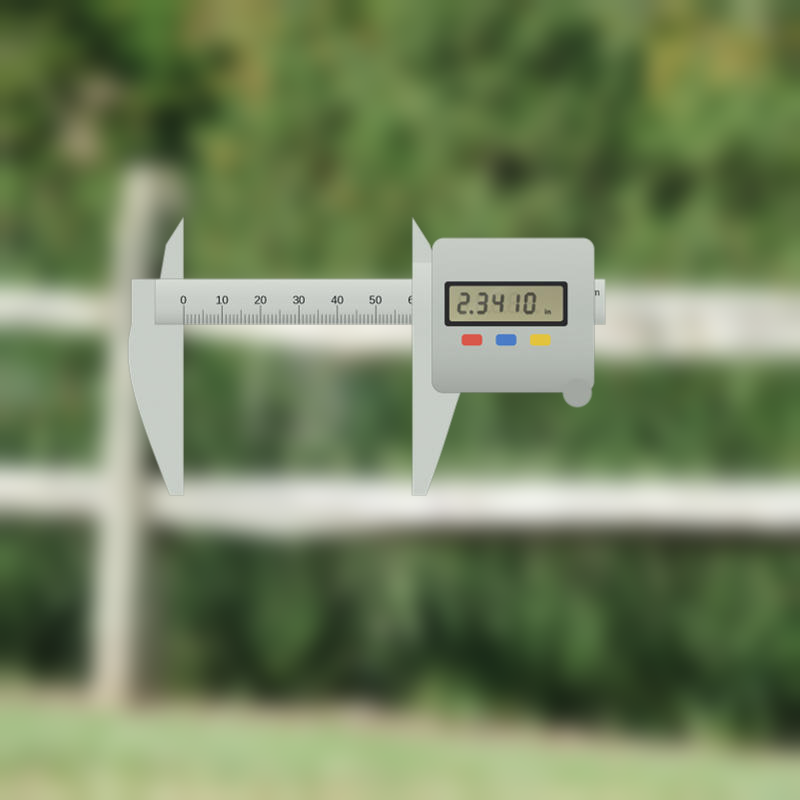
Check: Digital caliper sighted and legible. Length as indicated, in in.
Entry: 2.3410 in
